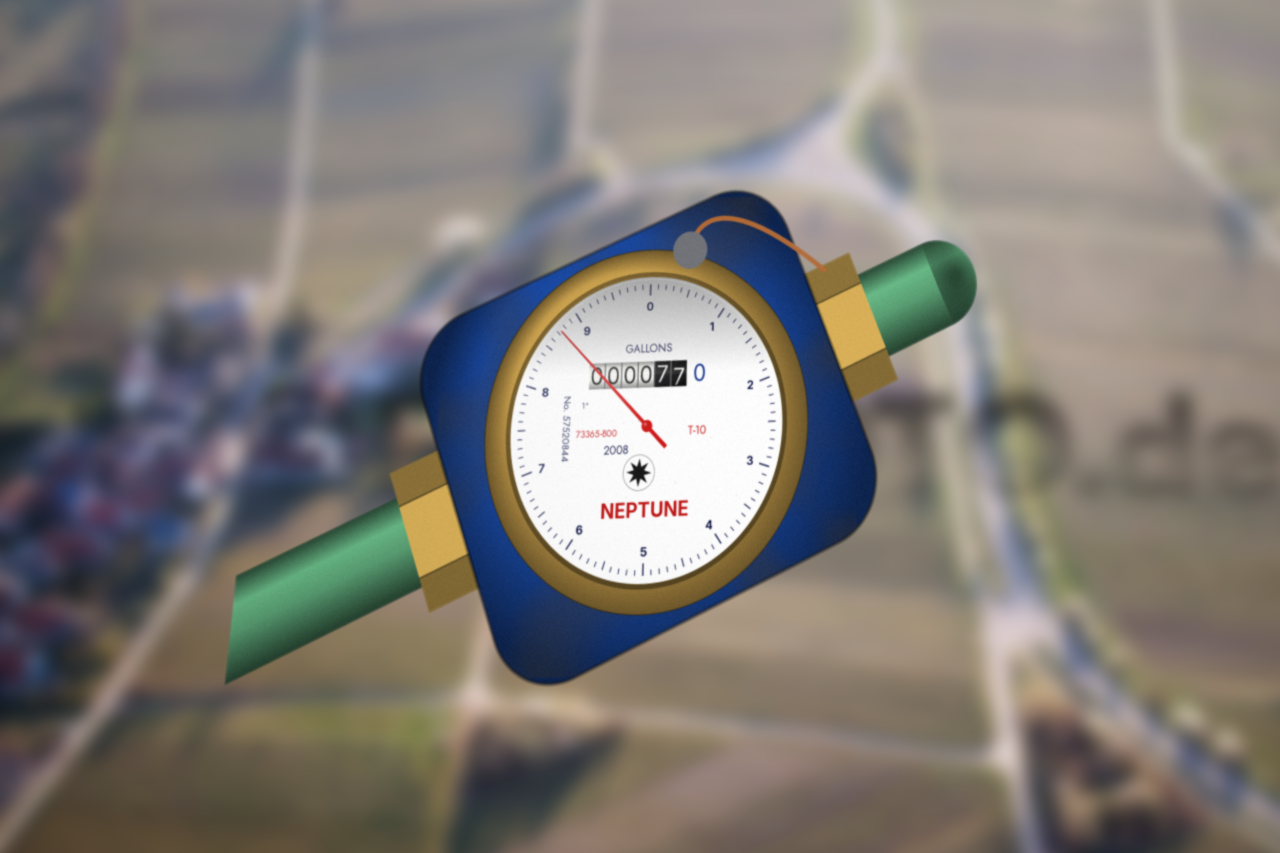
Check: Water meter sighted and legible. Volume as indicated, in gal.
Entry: 768.7 gal
